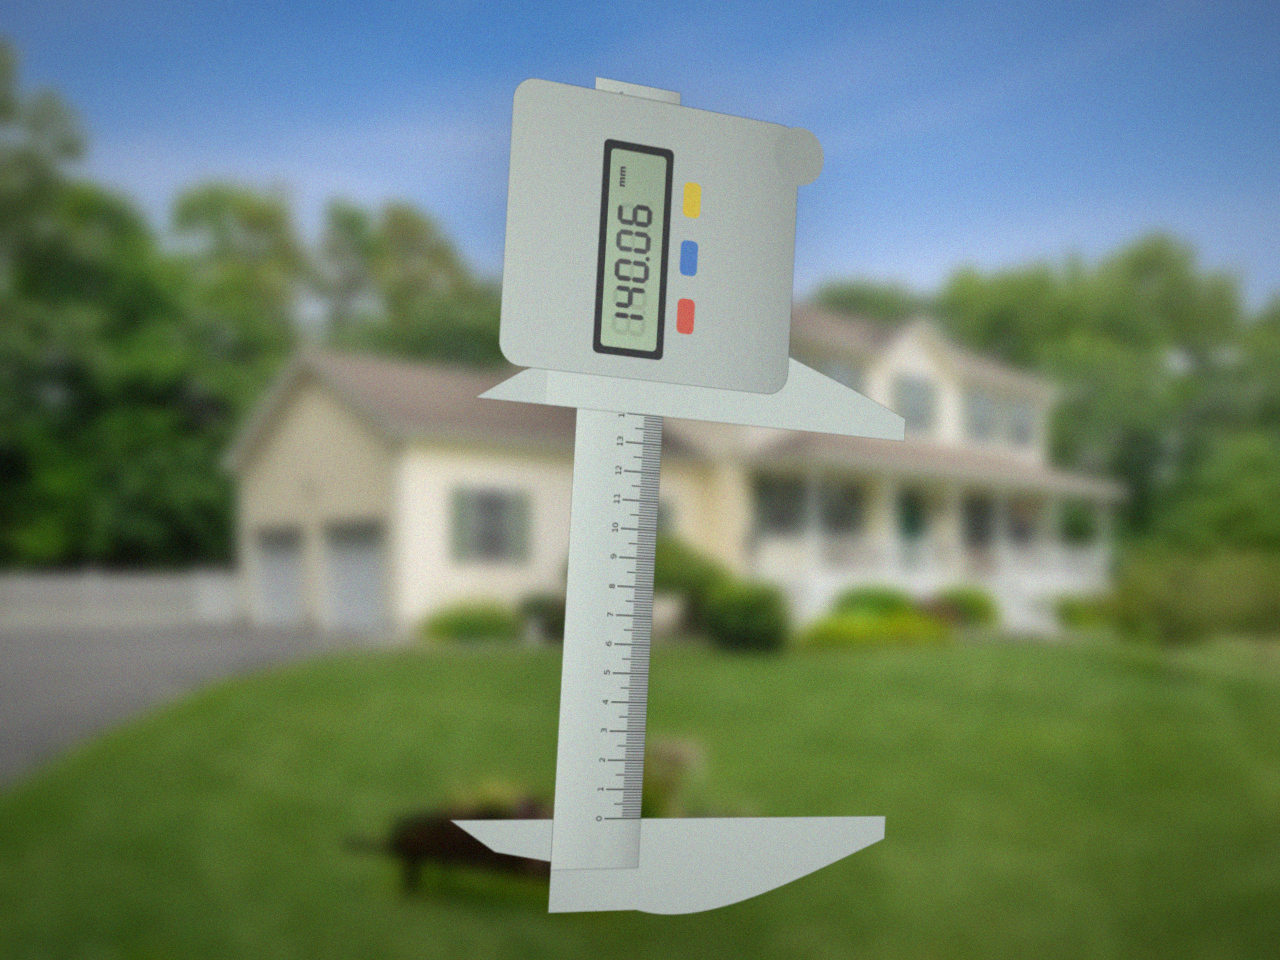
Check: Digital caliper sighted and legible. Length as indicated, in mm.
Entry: 140.06 mm
